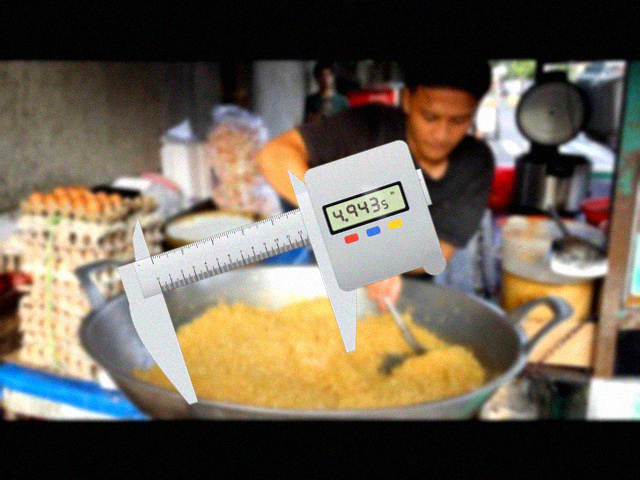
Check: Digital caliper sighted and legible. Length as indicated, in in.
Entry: 4.9435 in
